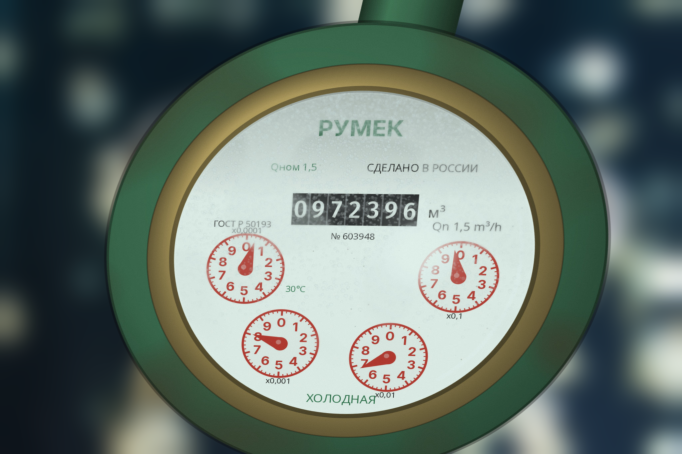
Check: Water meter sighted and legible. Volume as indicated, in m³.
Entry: 972395.9680 m³
